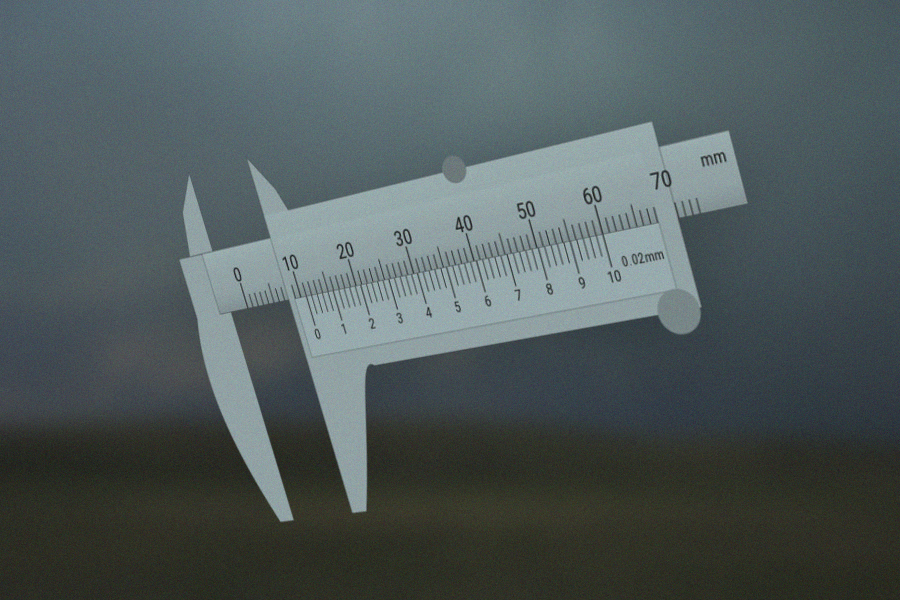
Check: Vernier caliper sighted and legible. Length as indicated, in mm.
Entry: 11.0 mm
